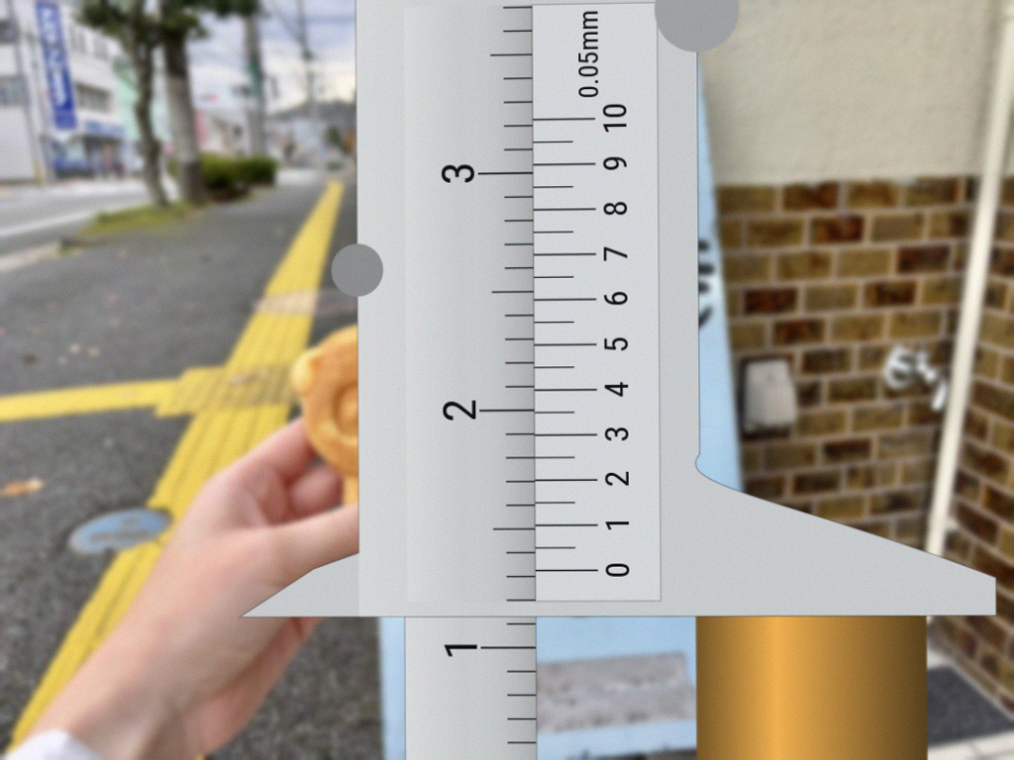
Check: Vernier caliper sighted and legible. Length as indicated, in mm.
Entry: 13.25 mm
